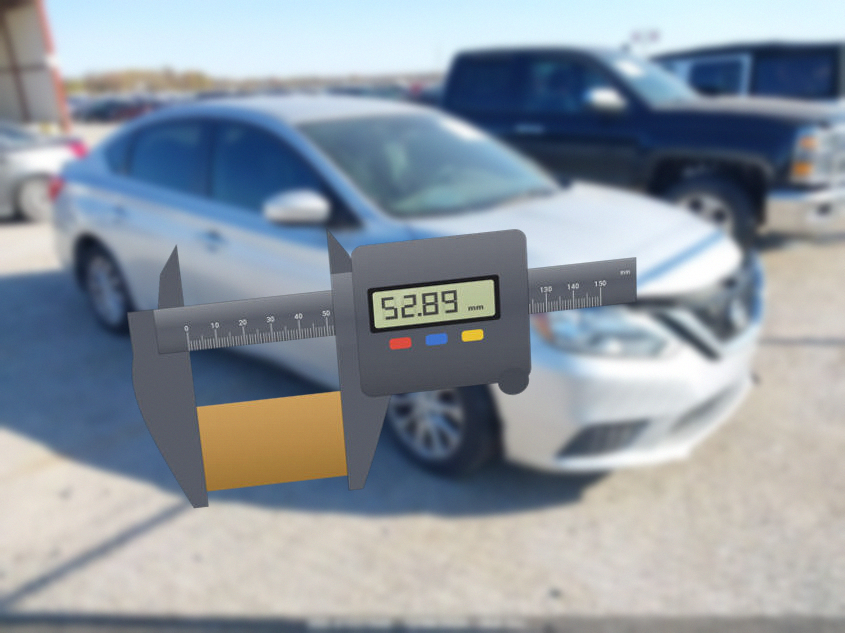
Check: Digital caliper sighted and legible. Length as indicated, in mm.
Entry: 52.89 mm
